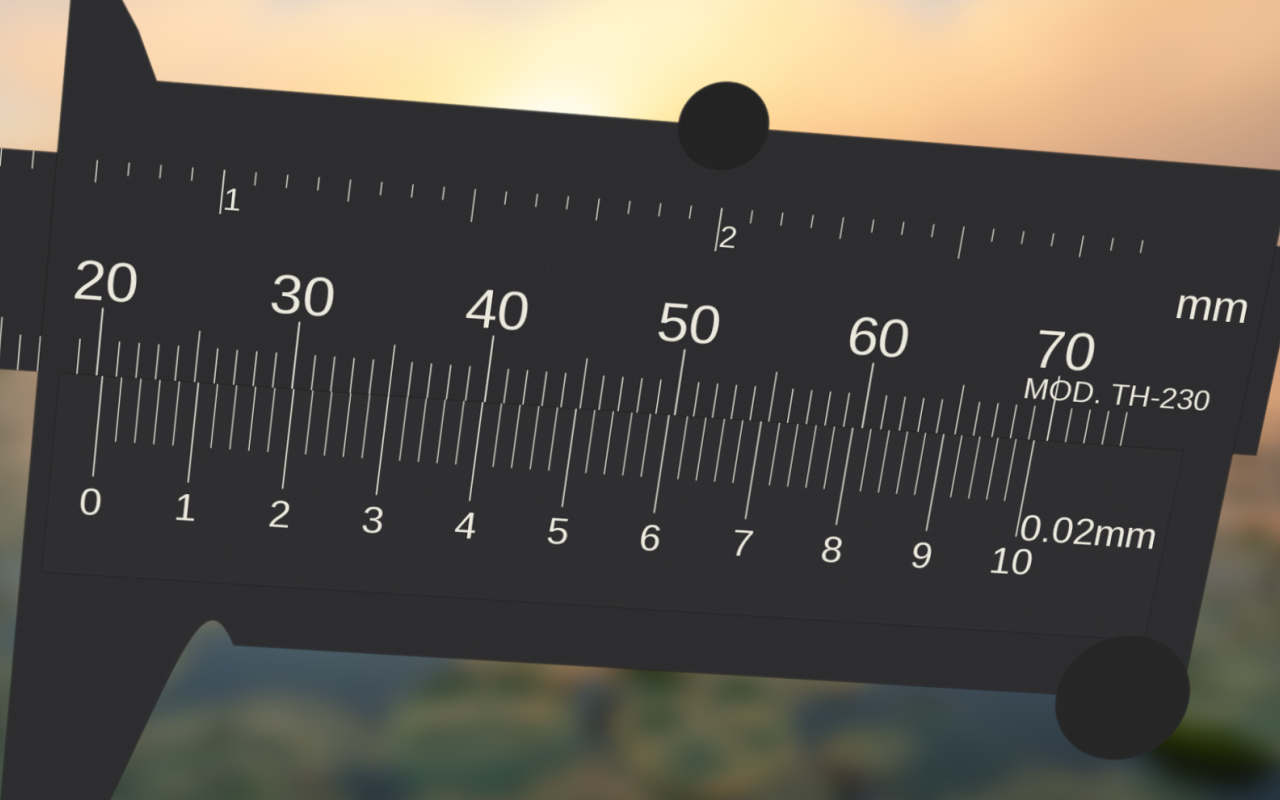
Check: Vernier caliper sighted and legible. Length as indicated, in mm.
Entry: 20.3 mm
